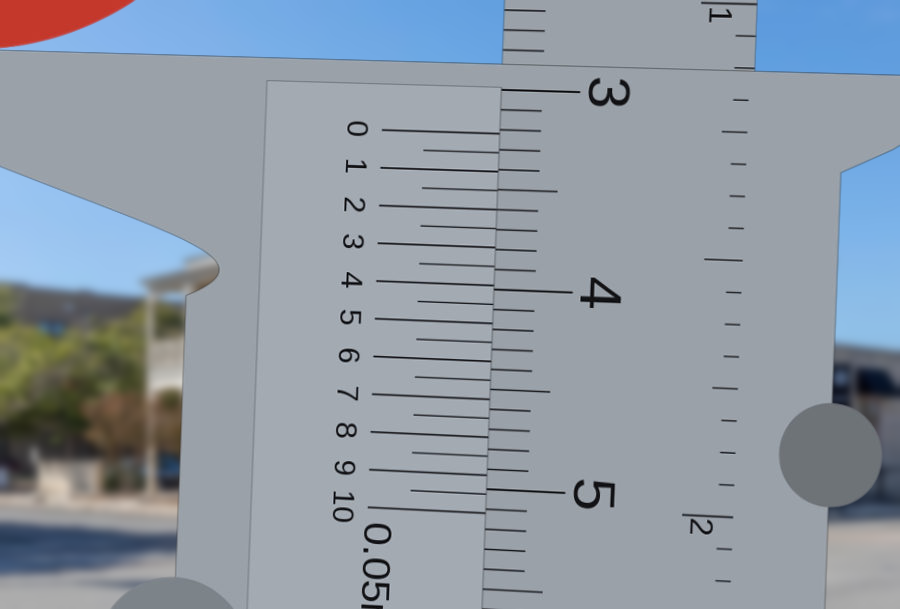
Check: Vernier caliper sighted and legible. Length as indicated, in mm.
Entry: 32.2 mm
